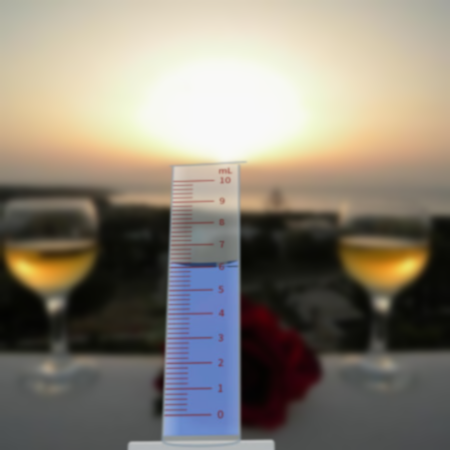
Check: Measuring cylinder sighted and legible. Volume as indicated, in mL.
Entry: 6 mL
